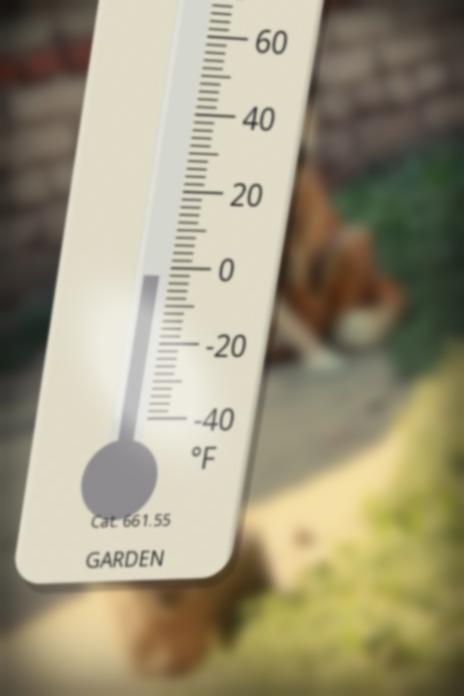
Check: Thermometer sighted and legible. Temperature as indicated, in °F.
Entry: -2 °F
